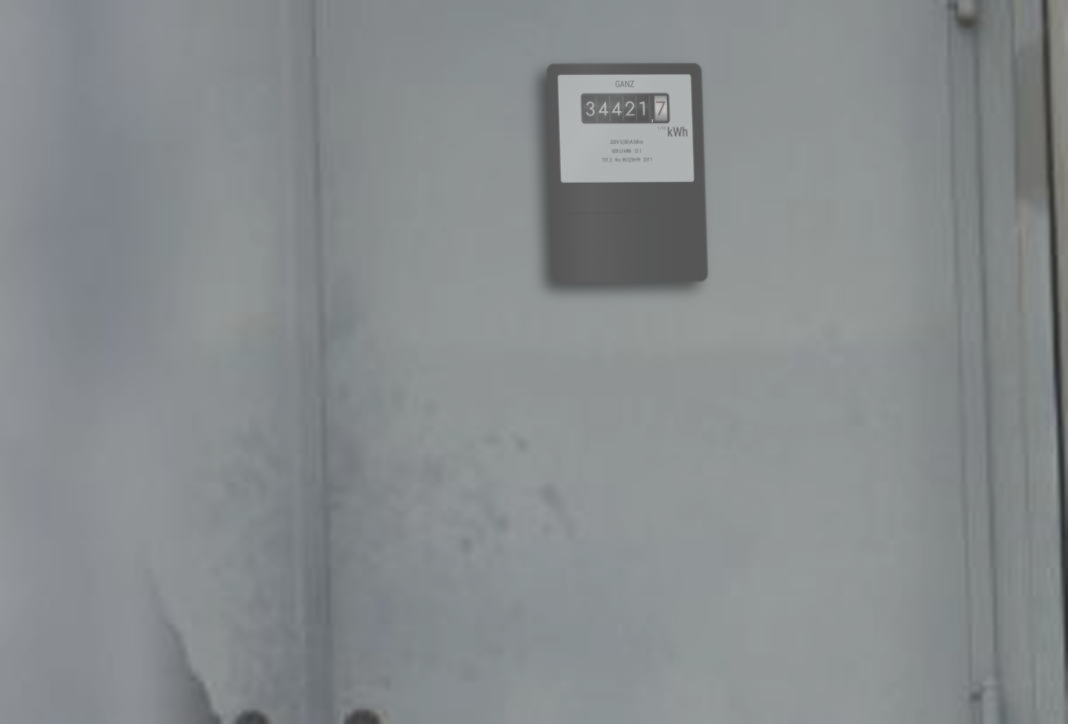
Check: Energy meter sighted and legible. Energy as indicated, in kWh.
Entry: 34421.7 kWh
